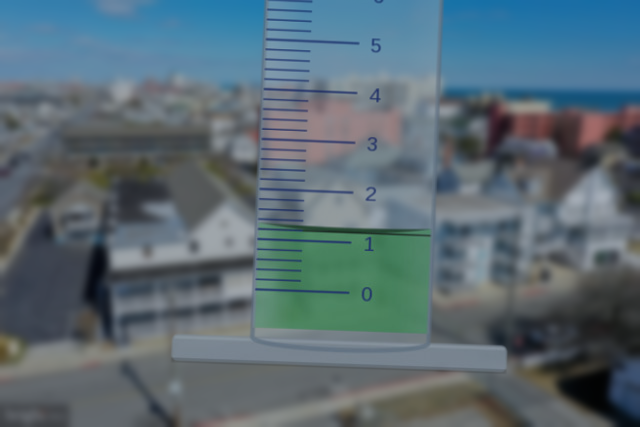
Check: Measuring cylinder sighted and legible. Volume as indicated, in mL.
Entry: 1.2 mL
